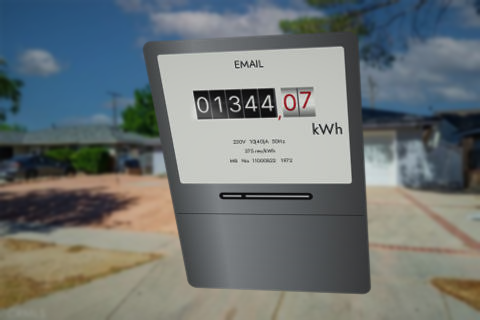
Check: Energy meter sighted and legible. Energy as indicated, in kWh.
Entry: 1344.07 kWh
